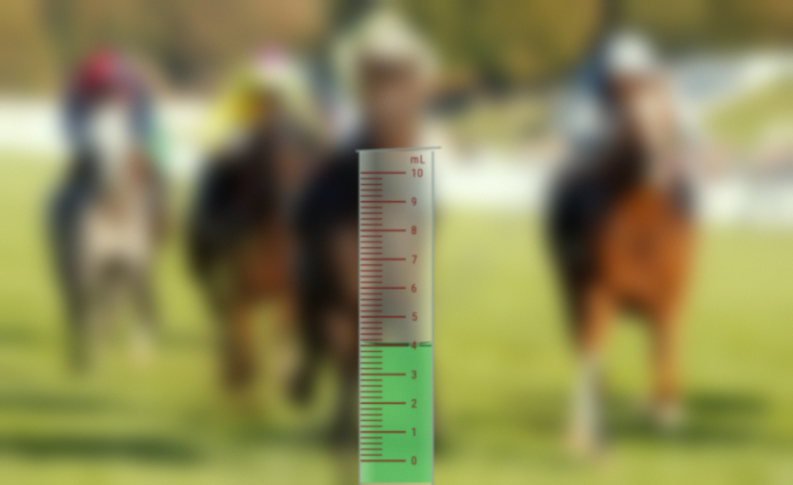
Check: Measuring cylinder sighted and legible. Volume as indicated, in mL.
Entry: 4 mL
